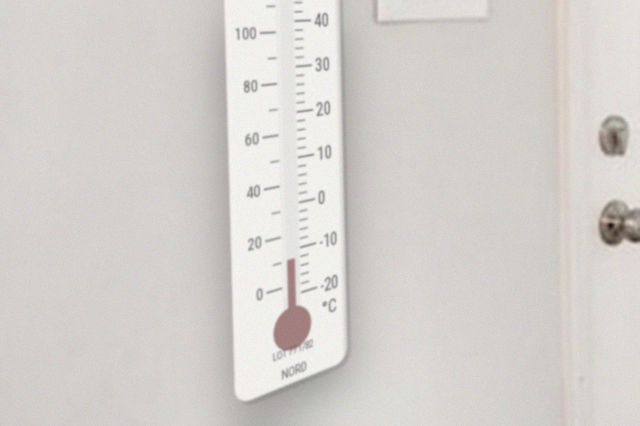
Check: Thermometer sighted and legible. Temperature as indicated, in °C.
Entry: -12 °C
